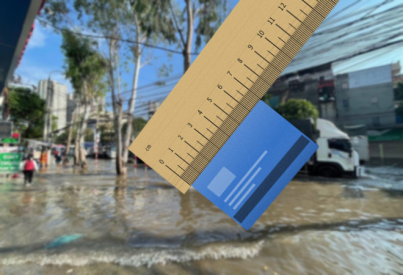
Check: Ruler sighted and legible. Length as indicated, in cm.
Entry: 7 cm
